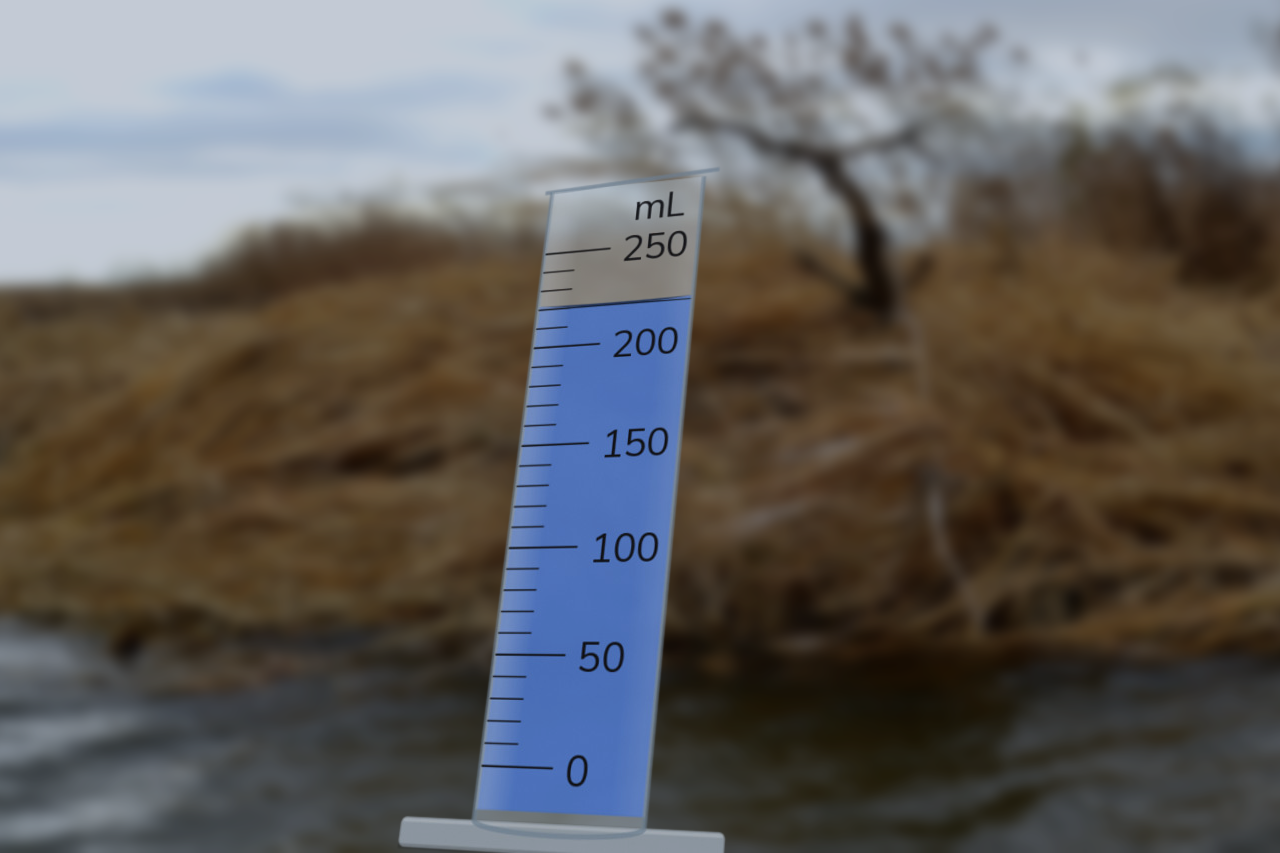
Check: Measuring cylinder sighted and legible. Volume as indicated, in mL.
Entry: 220 mL
